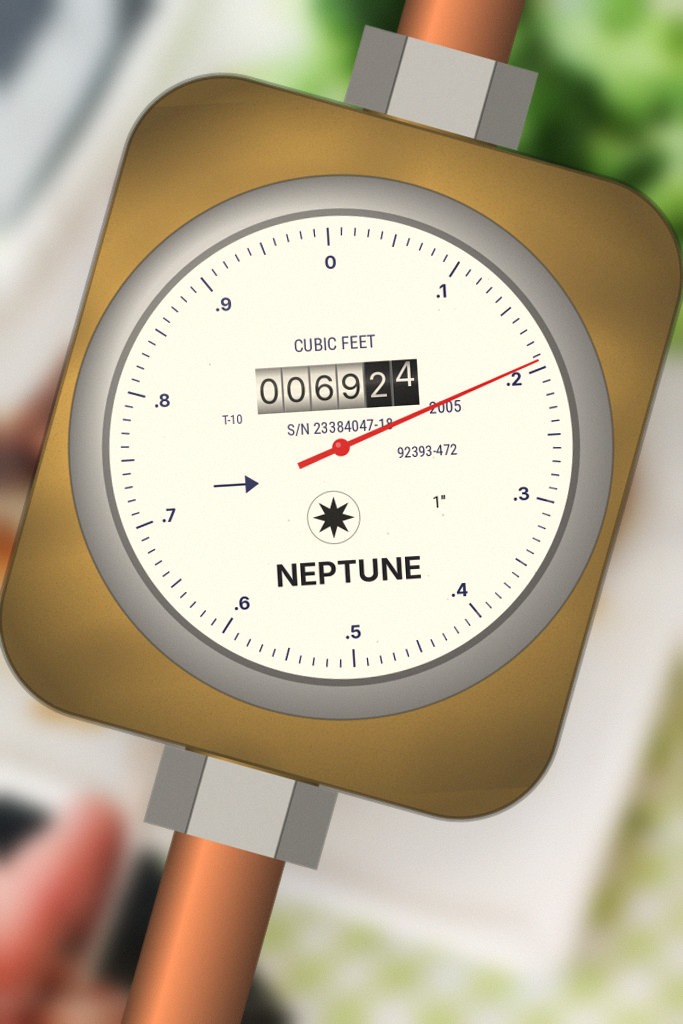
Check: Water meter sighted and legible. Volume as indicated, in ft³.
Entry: 6924.19 ft³
